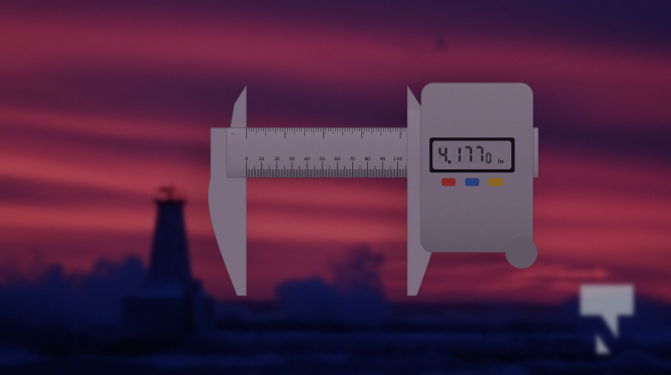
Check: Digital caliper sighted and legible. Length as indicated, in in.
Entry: 4.1770 in
